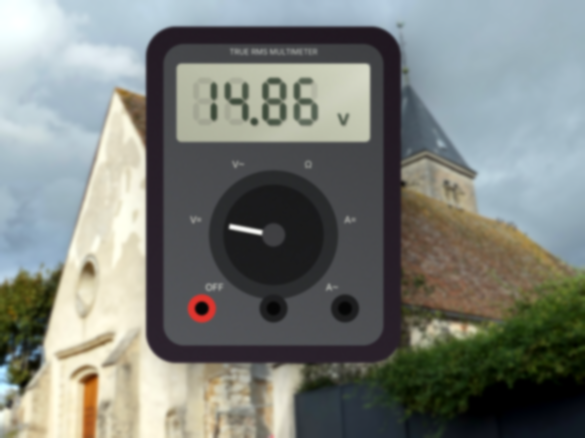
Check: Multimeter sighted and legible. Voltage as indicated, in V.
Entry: 14.86 V
